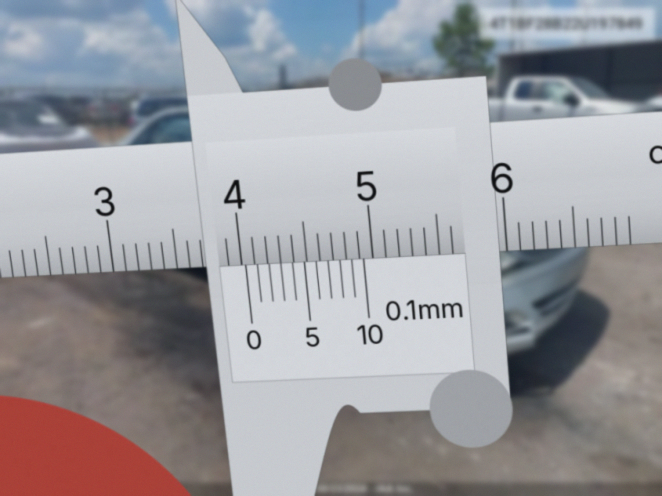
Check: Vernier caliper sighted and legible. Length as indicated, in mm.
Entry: 40.3 mm
